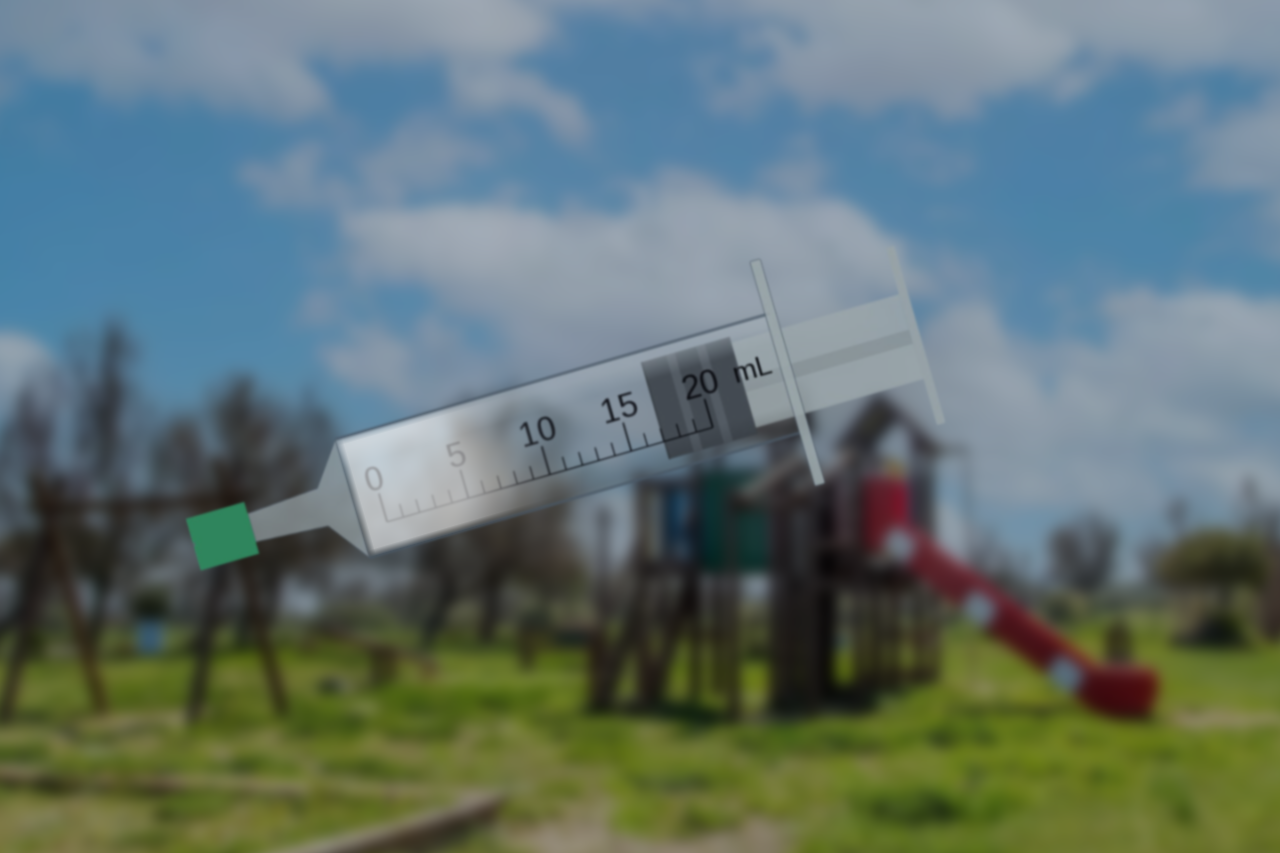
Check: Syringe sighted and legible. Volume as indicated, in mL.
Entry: 17 mL
